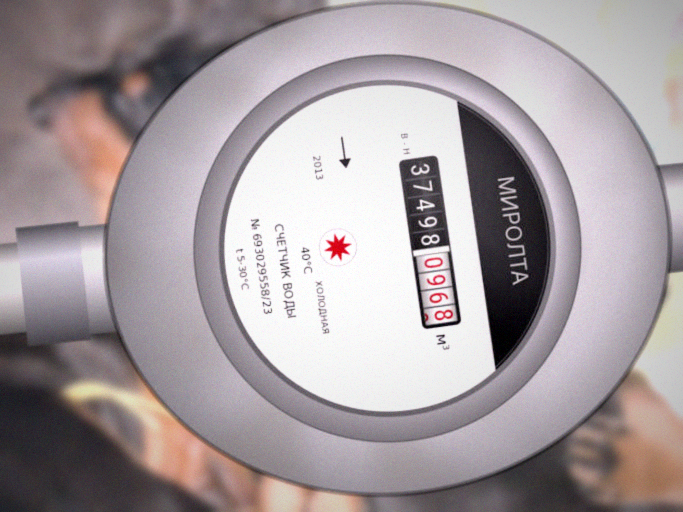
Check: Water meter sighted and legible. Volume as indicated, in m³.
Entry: 37498.0968 m³
